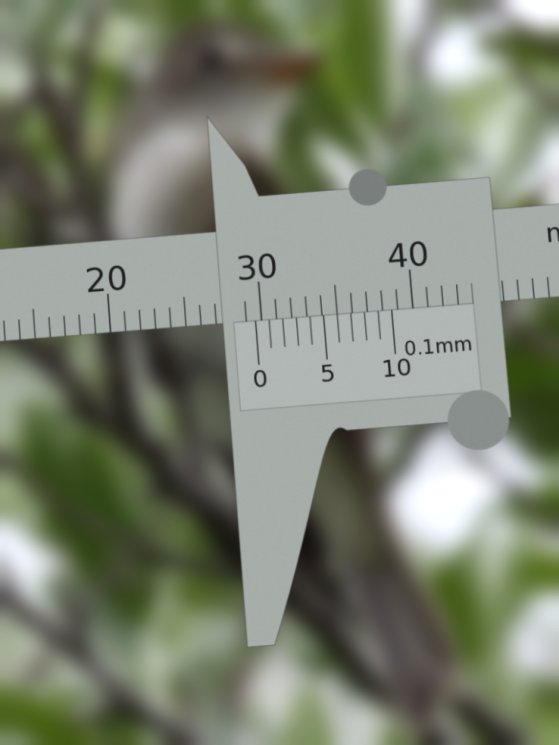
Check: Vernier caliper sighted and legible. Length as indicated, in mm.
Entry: 29.6 mm
